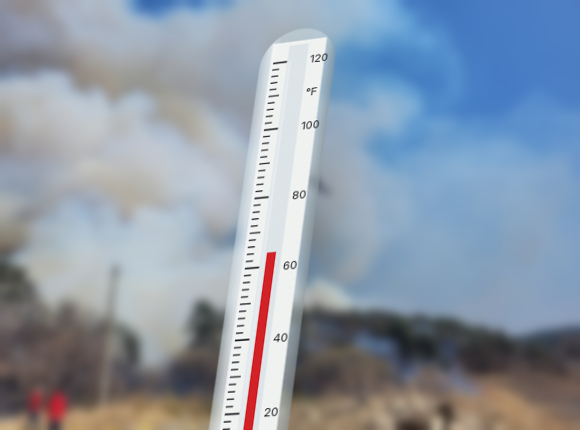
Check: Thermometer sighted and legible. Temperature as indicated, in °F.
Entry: 64 °F
